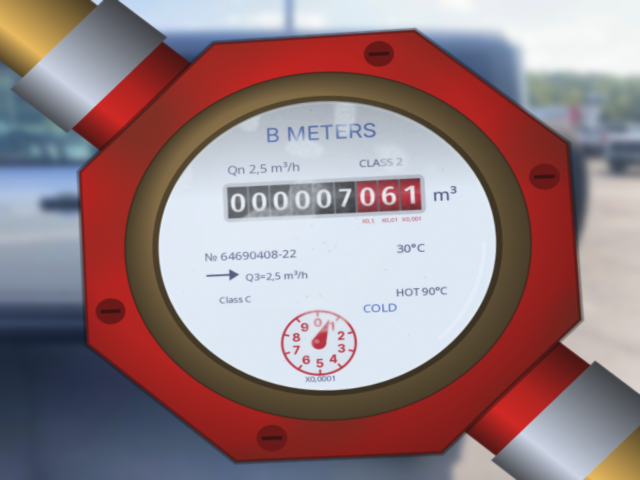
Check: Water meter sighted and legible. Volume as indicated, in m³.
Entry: 7.0610 m³
